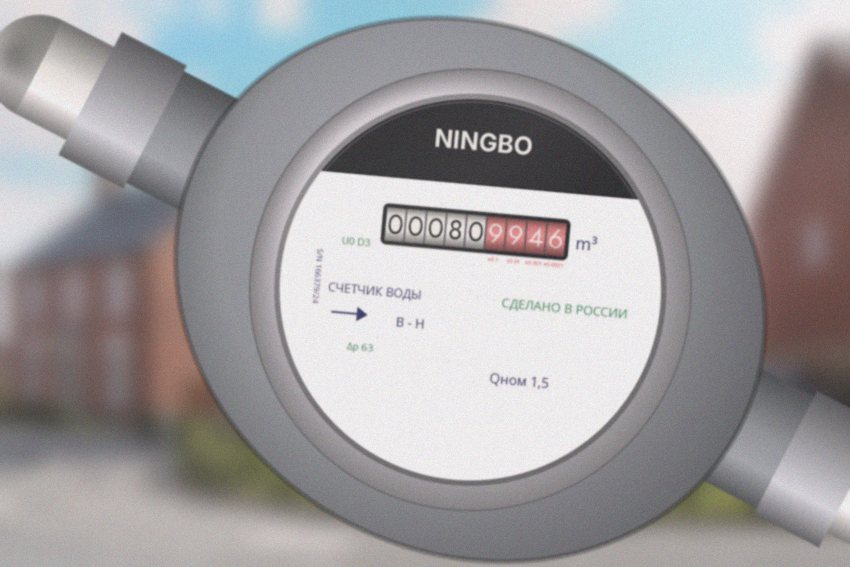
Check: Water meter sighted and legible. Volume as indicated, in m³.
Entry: 80.9946 m³
